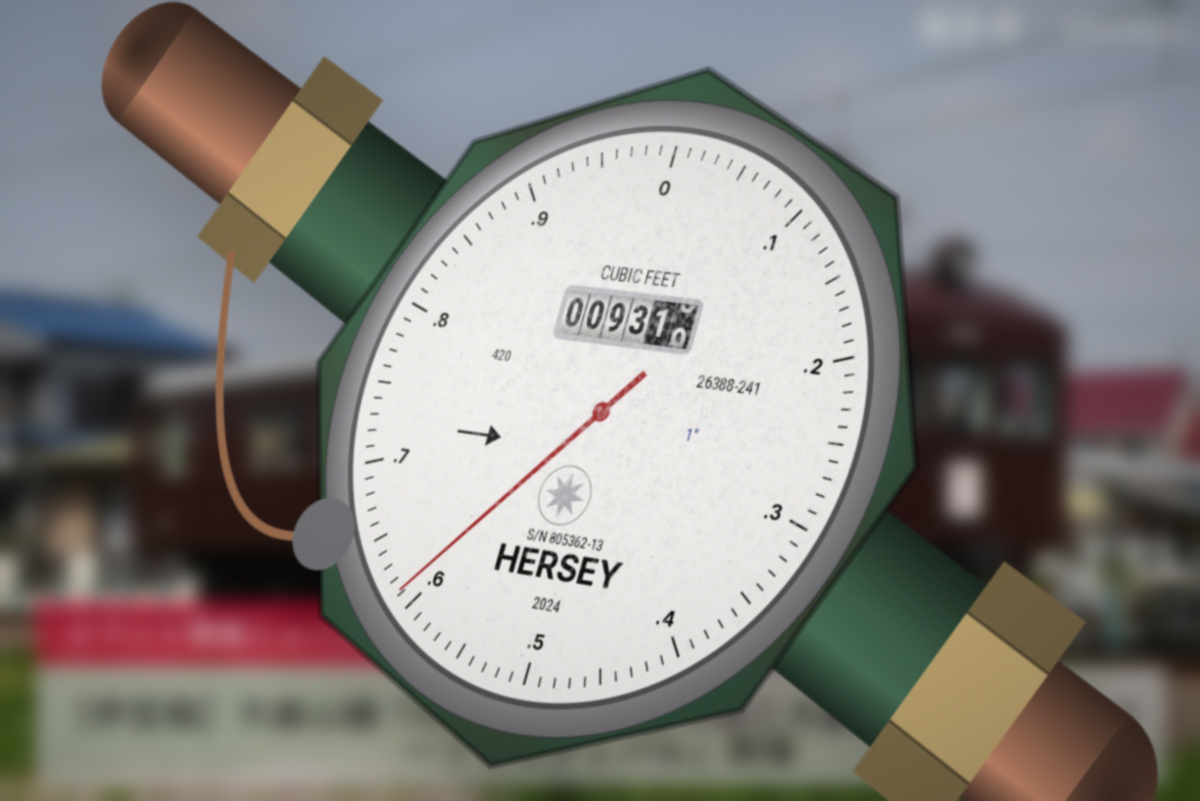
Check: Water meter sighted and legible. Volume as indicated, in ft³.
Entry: 9318.61 ft³
